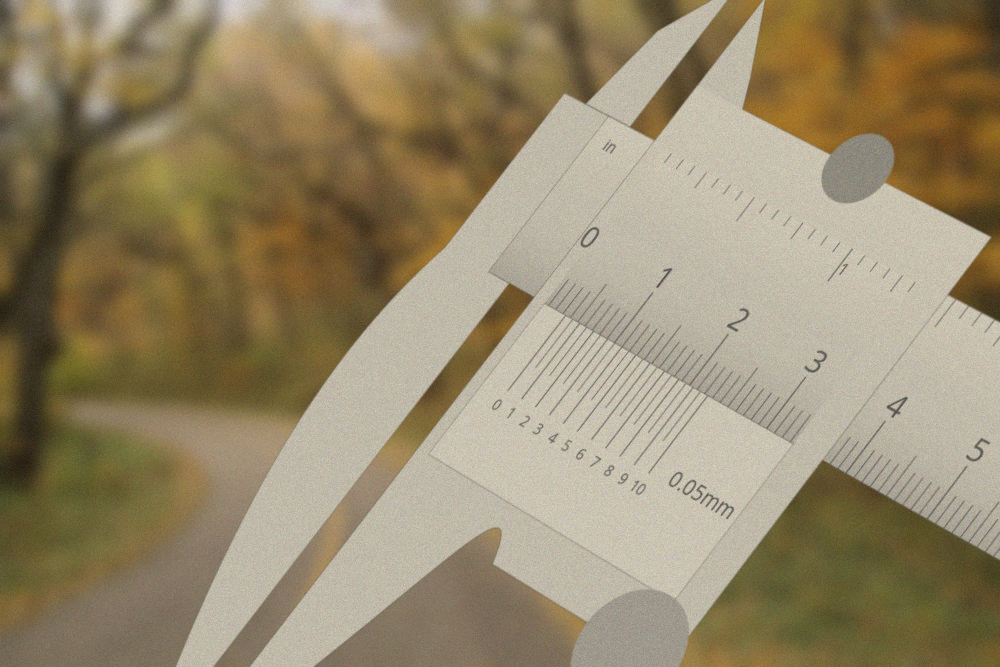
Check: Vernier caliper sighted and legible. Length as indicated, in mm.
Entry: 3.4 mm
